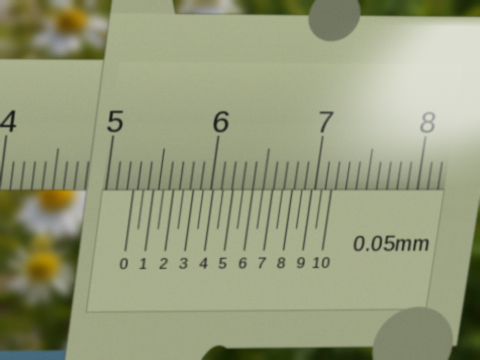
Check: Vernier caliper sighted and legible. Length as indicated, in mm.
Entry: 52.6 mm
